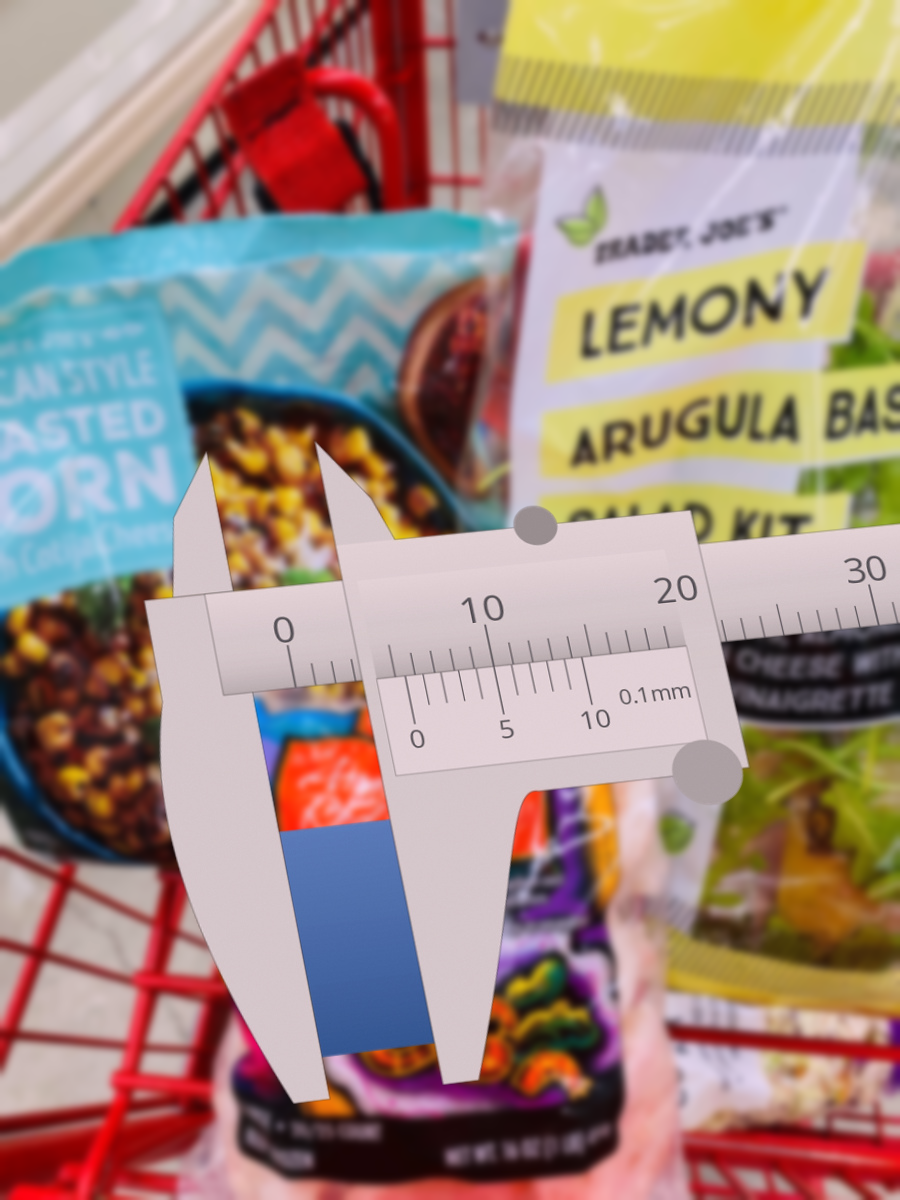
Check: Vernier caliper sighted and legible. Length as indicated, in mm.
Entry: 5.5 mm
